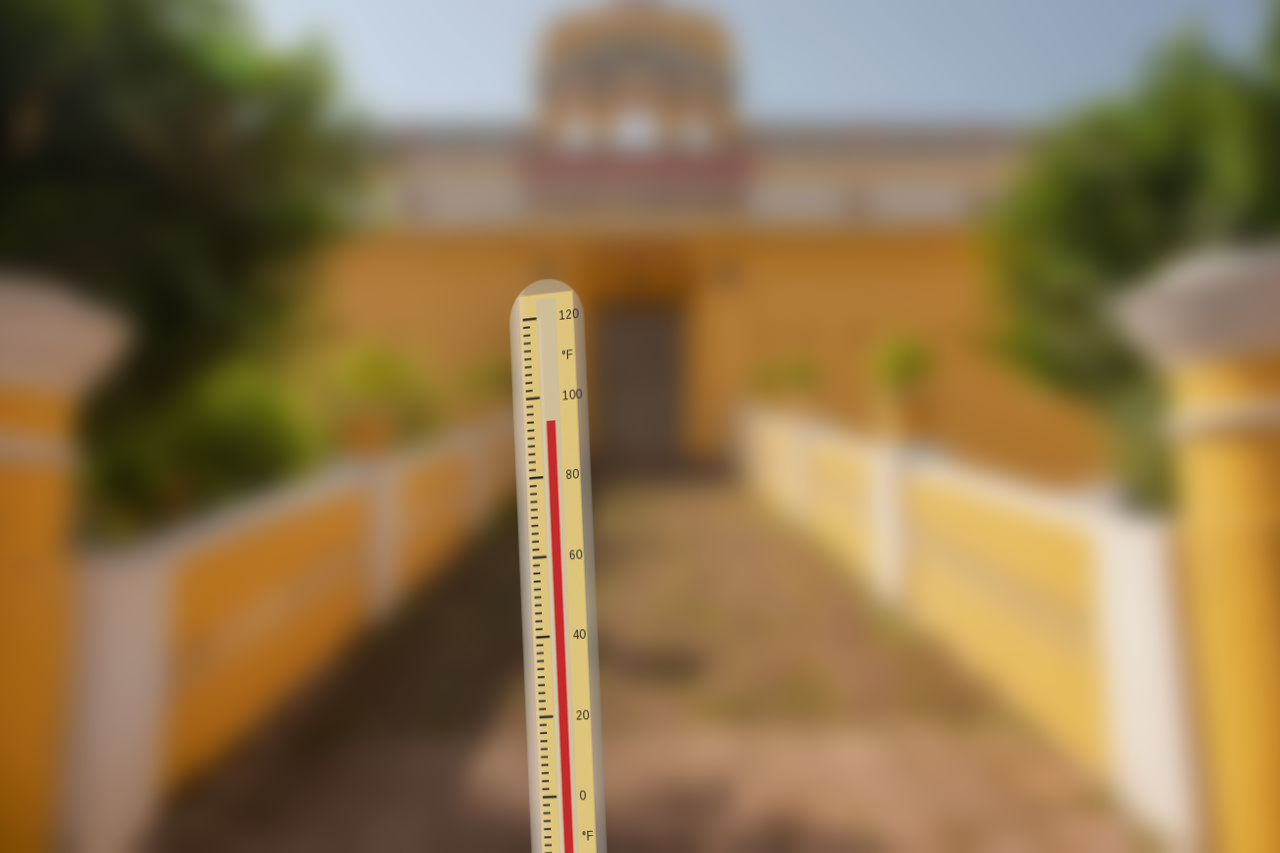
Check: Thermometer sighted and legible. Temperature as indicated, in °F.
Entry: 94 °F
